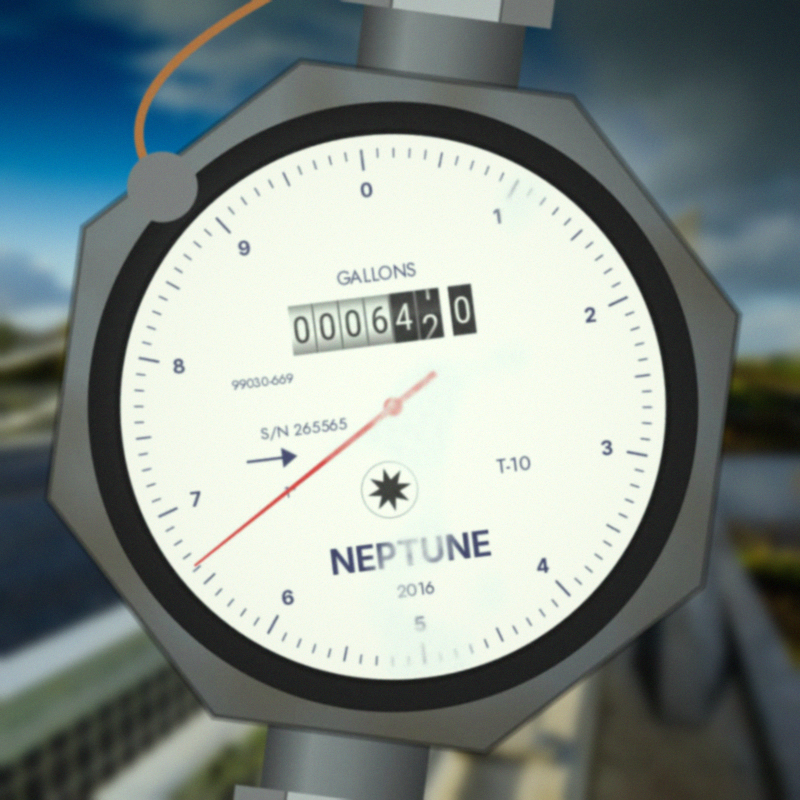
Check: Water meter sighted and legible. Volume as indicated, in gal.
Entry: 6416.6 gal
